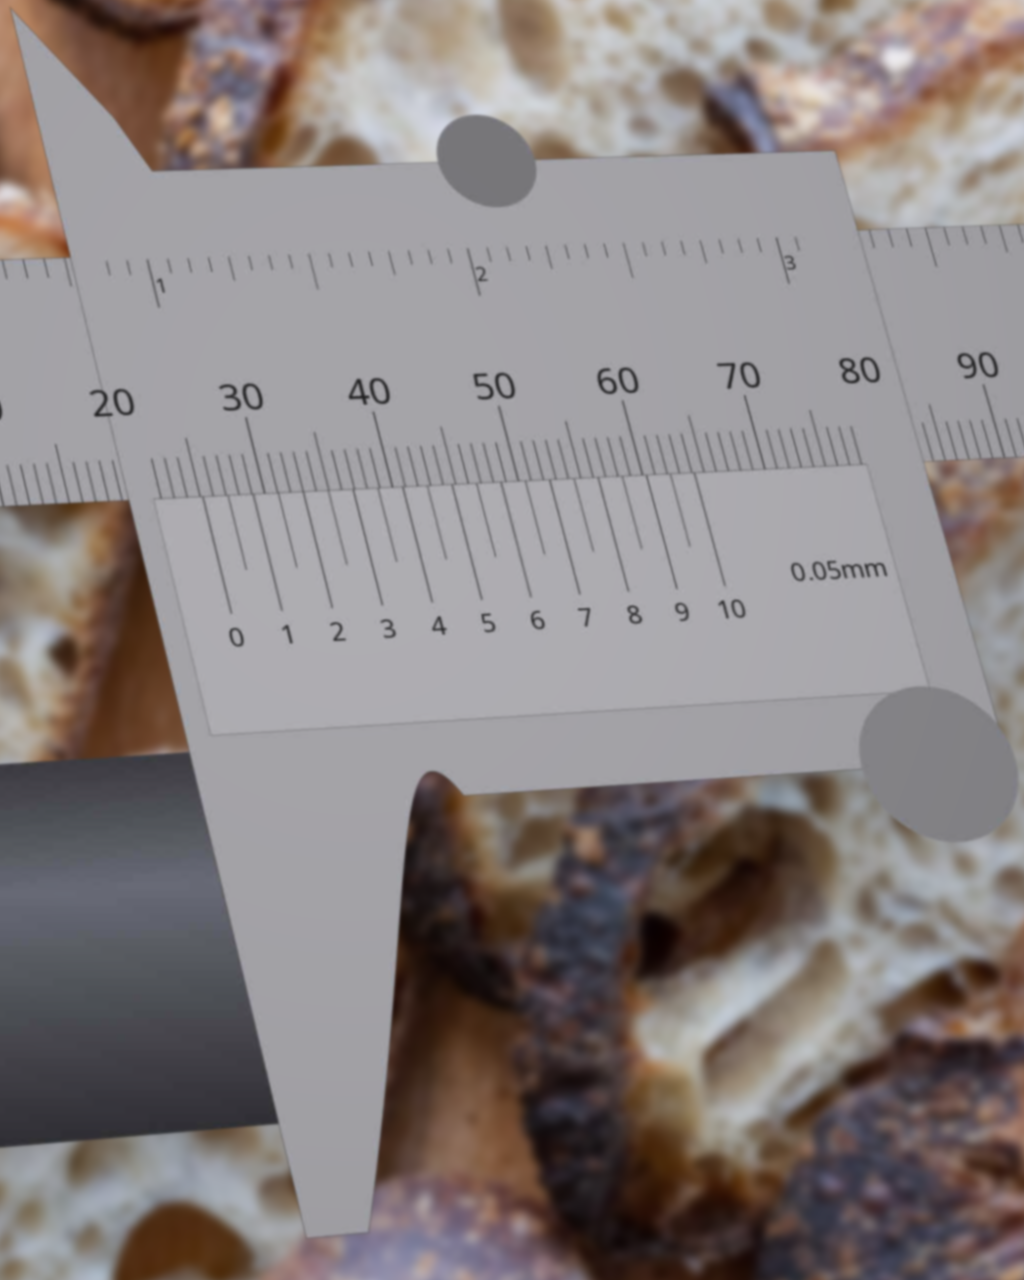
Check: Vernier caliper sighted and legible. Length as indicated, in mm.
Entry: 25.2 mm
